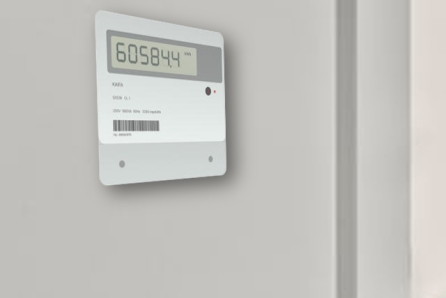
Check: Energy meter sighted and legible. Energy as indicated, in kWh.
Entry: 60584.4 kWh
